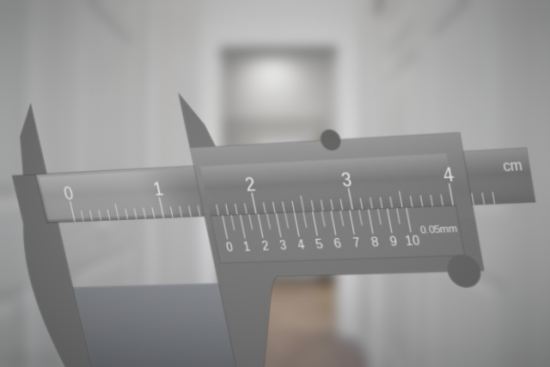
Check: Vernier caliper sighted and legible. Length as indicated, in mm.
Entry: 16.4 mm
